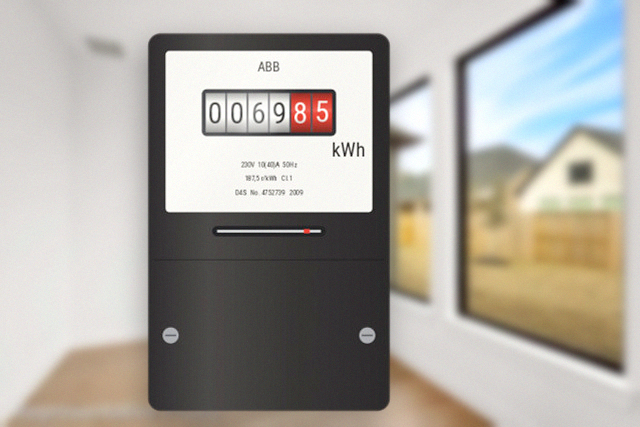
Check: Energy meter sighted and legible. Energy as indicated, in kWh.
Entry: 69.85 kWh
